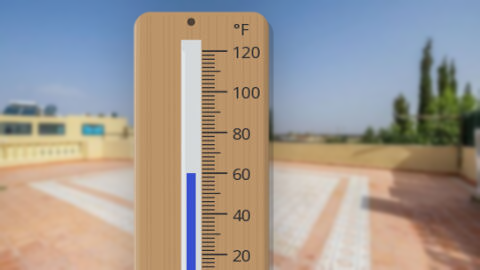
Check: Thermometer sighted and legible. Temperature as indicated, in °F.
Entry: 60 °F
